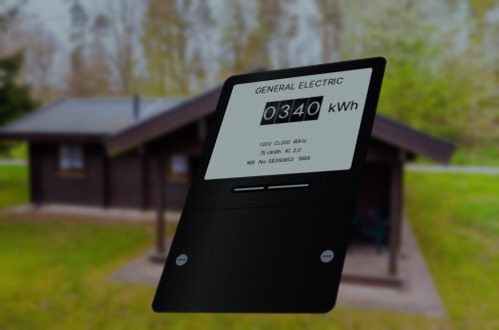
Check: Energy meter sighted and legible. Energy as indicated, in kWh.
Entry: 340 kWh
